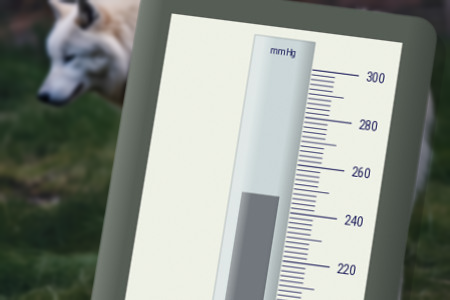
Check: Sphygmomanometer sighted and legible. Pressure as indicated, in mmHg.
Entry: 246 mmHg
